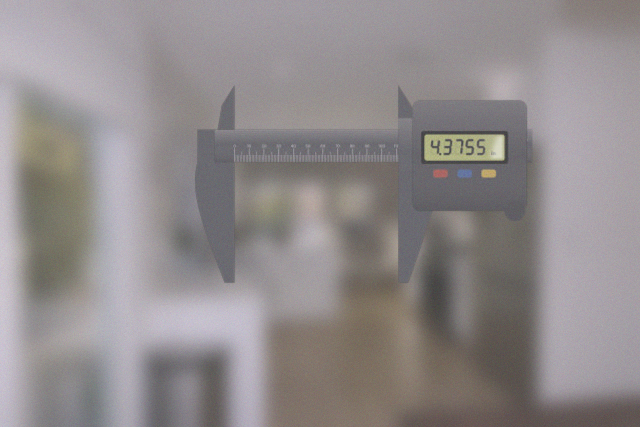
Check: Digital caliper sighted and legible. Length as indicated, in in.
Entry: 4.3755 in
